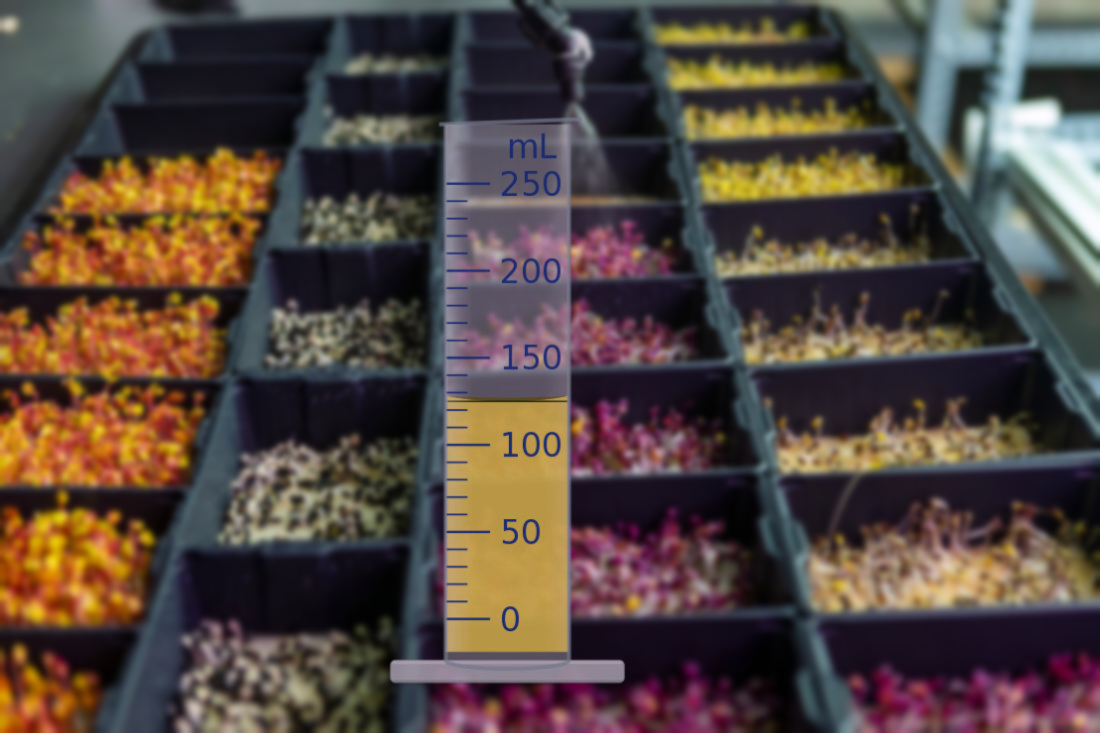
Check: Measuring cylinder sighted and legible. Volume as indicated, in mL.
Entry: 125 mL
